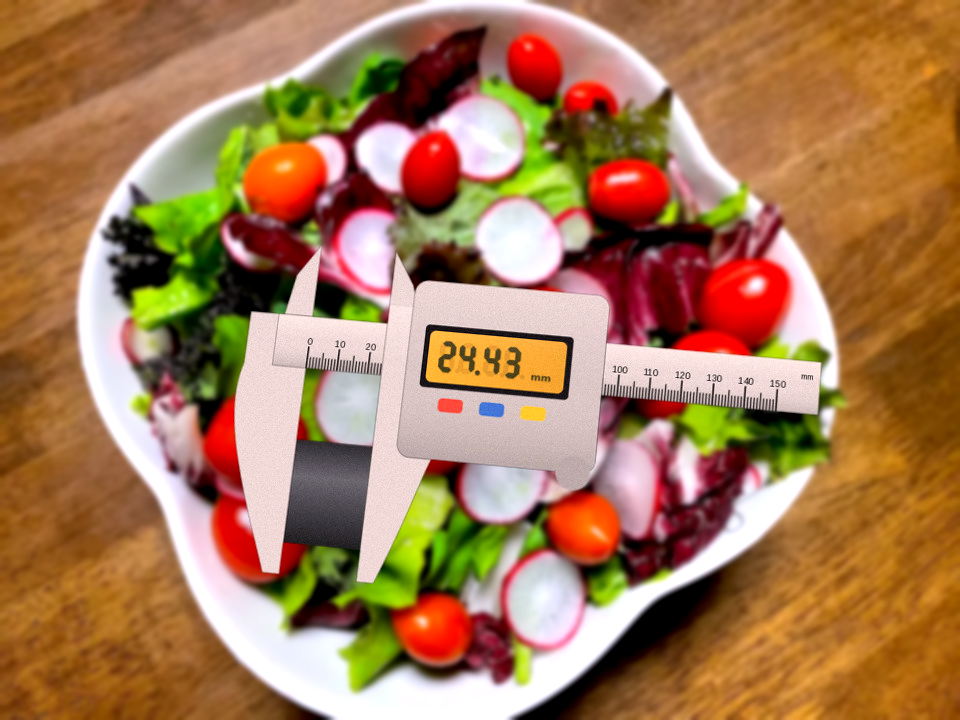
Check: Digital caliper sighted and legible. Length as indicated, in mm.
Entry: 24.43 mm
